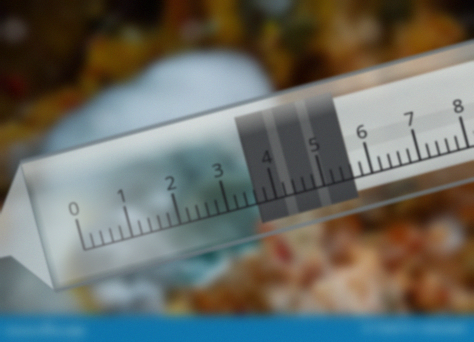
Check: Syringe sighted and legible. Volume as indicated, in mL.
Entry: 3.6 mL
